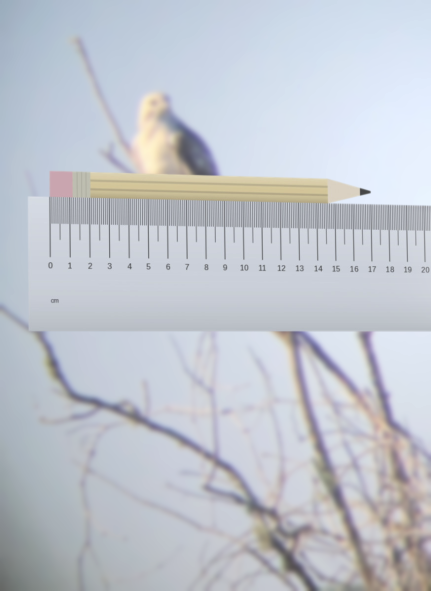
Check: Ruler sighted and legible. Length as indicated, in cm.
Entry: 17 cm
